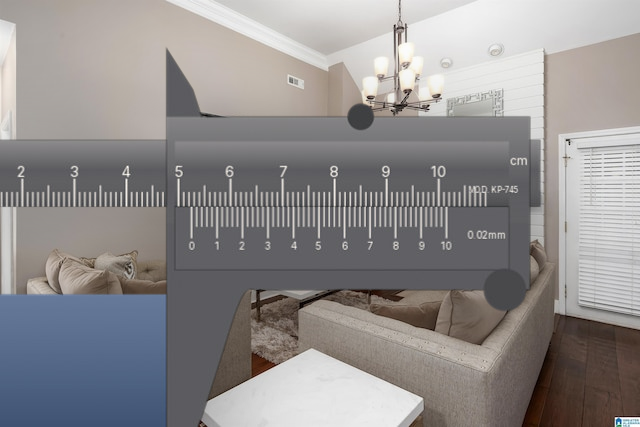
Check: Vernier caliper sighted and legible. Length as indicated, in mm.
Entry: 52.5 mm
